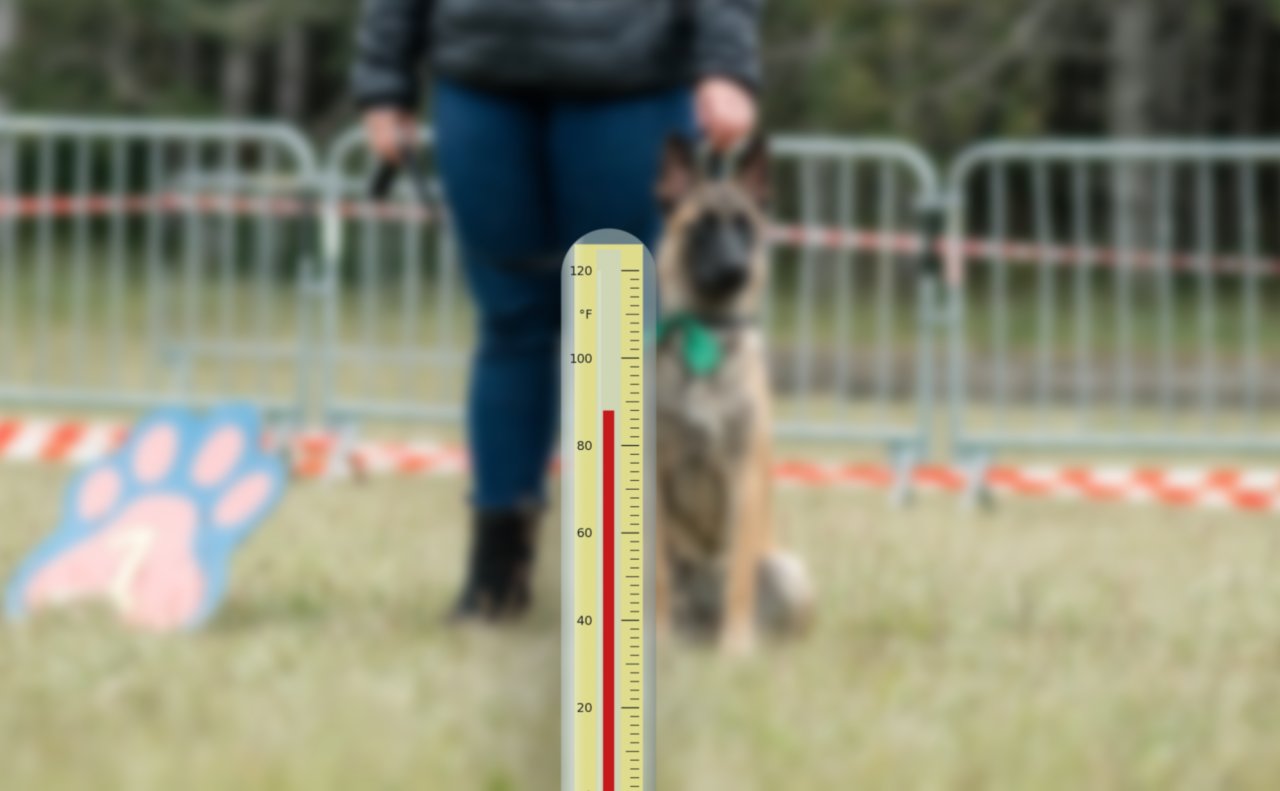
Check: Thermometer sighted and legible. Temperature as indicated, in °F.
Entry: 88 °F
